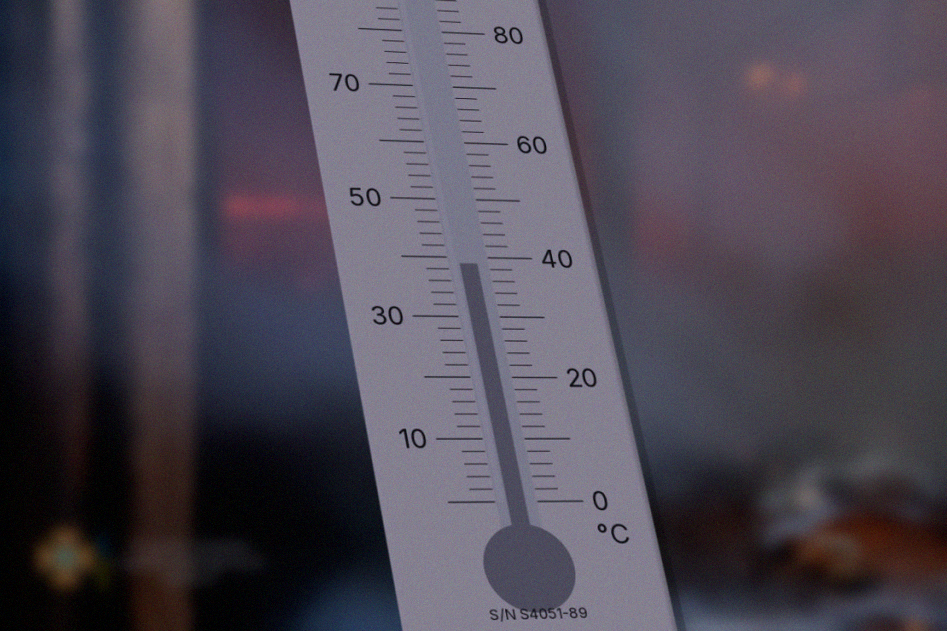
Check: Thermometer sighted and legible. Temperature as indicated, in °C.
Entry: 39 °C
